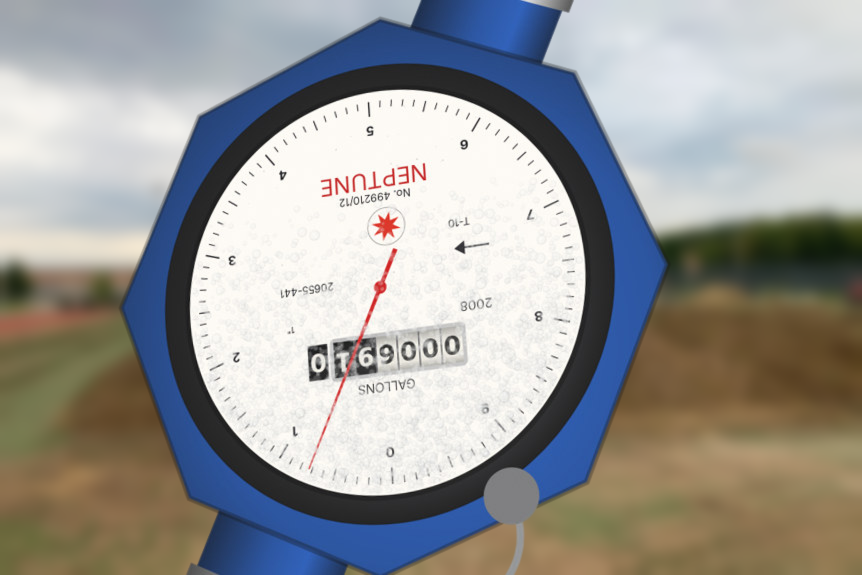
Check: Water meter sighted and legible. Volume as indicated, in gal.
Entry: 6910.7 gal
